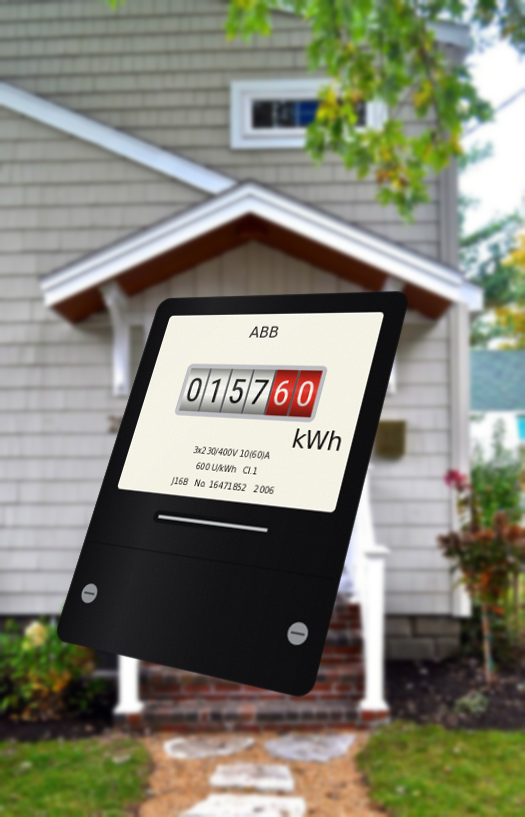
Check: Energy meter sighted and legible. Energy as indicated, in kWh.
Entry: 157.60 kWh
